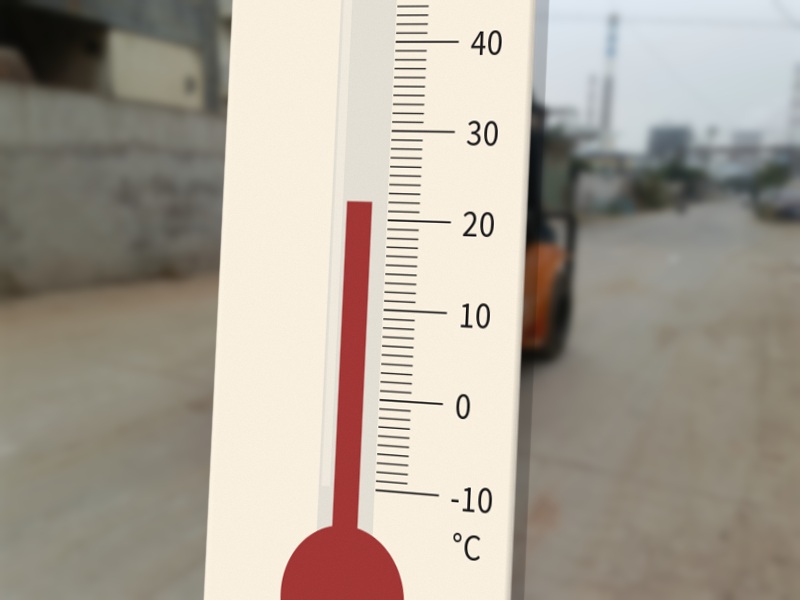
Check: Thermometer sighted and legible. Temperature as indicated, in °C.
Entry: 22 °C
